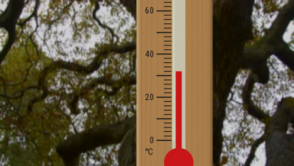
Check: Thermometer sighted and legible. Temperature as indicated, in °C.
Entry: 32 °C
